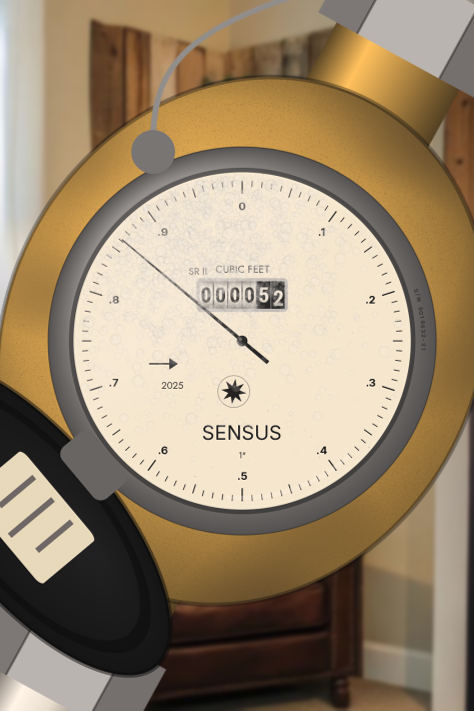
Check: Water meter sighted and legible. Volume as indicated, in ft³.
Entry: 51.86 ft³
